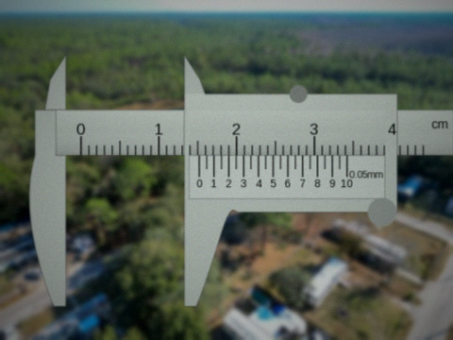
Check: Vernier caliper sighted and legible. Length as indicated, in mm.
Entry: 15.2 mm
